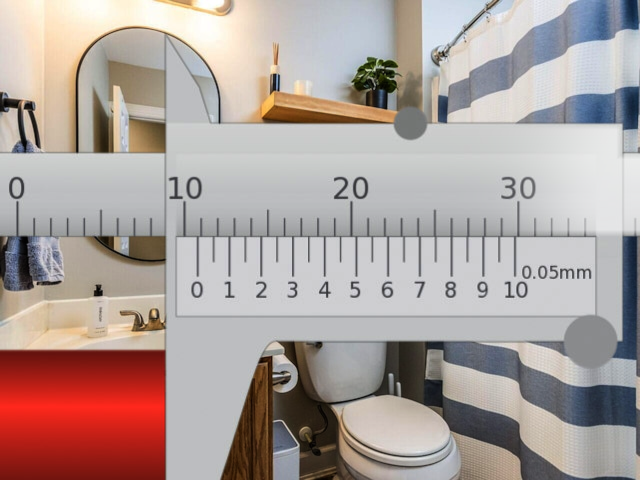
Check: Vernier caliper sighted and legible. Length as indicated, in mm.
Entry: 10.8 mm
